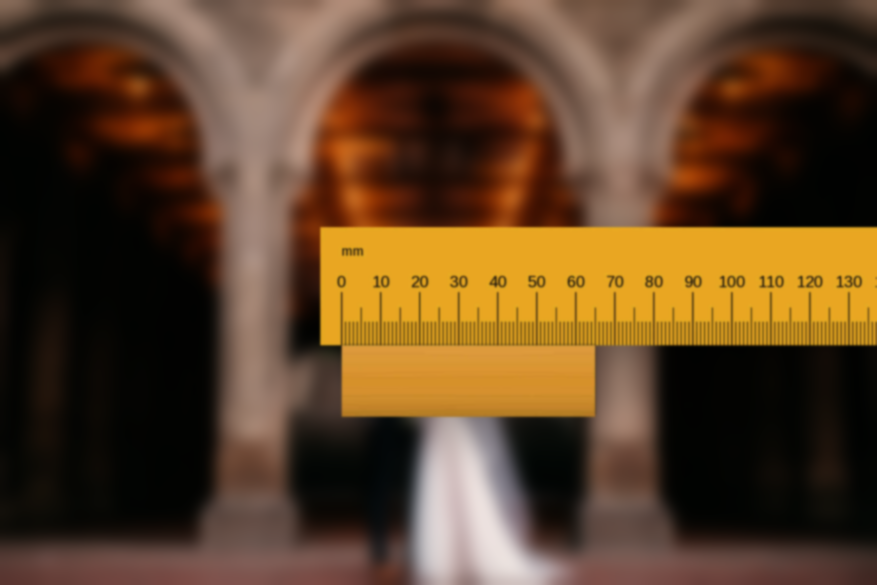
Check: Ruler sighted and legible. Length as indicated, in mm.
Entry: 65 mm
